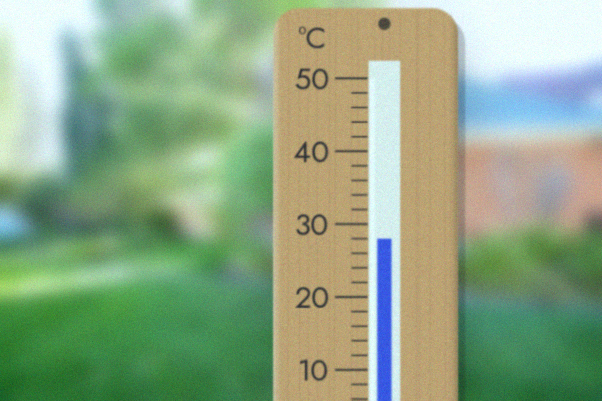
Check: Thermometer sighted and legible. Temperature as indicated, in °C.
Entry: 28 °C
